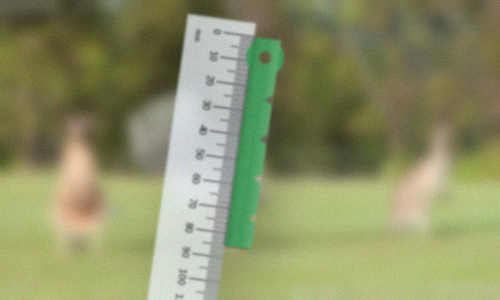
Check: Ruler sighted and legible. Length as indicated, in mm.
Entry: 85 mm
